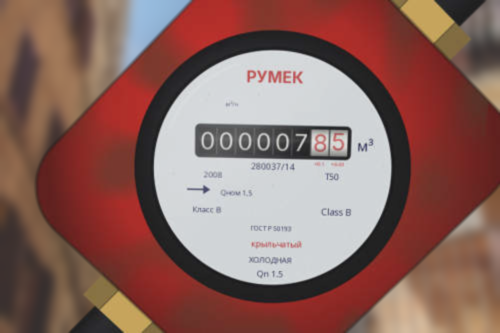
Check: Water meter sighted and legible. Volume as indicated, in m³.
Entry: 7.85 m³
